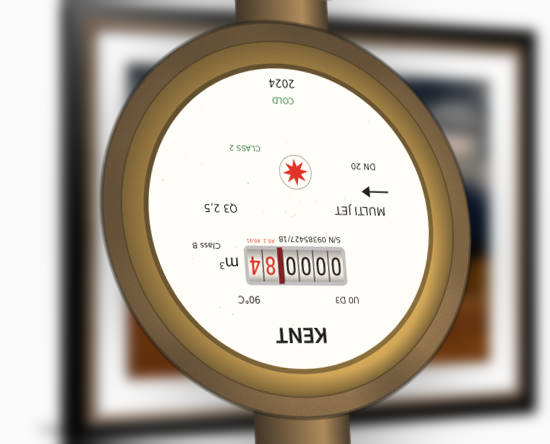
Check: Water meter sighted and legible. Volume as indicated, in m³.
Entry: 0.84 m³
